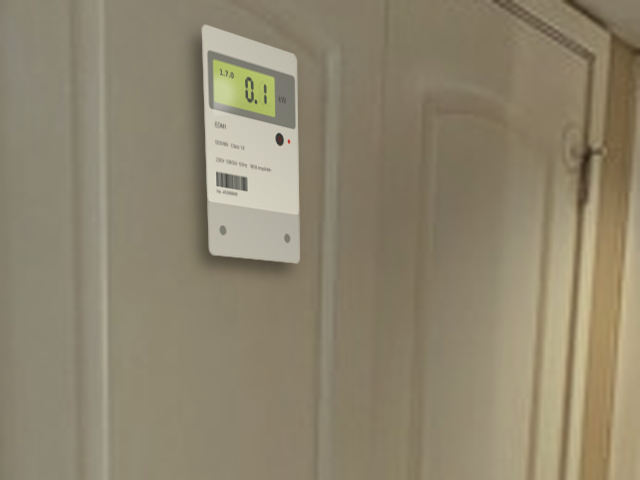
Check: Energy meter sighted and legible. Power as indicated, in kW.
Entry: 0.1 kW
